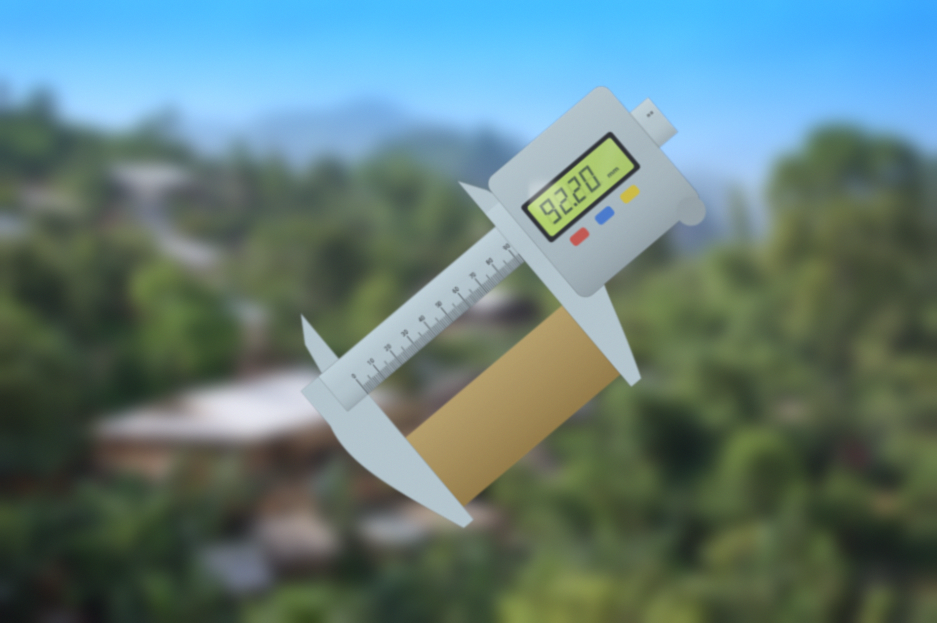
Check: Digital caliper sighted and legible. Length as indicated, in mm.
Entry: 92.20 mm
